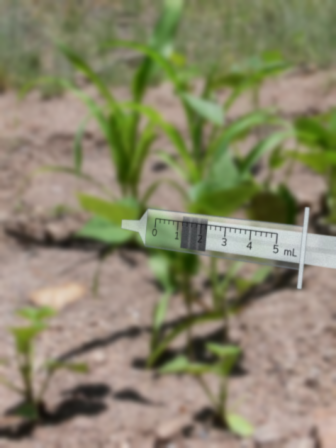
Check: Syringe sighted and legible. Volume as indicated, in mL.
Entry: 1.2 mL
